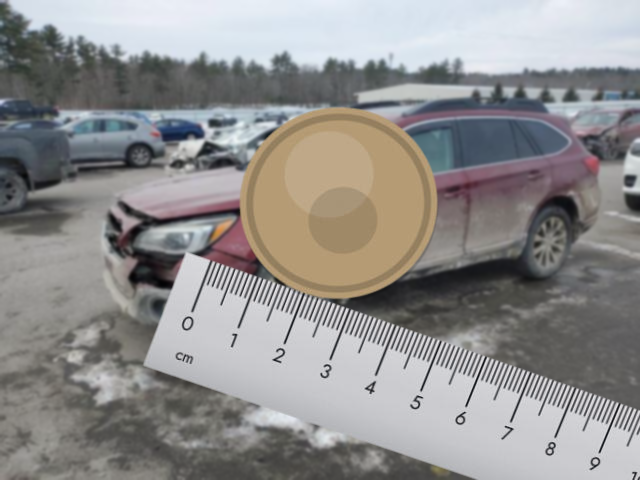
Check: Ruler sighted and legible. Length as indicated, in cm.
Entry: 4 cm
